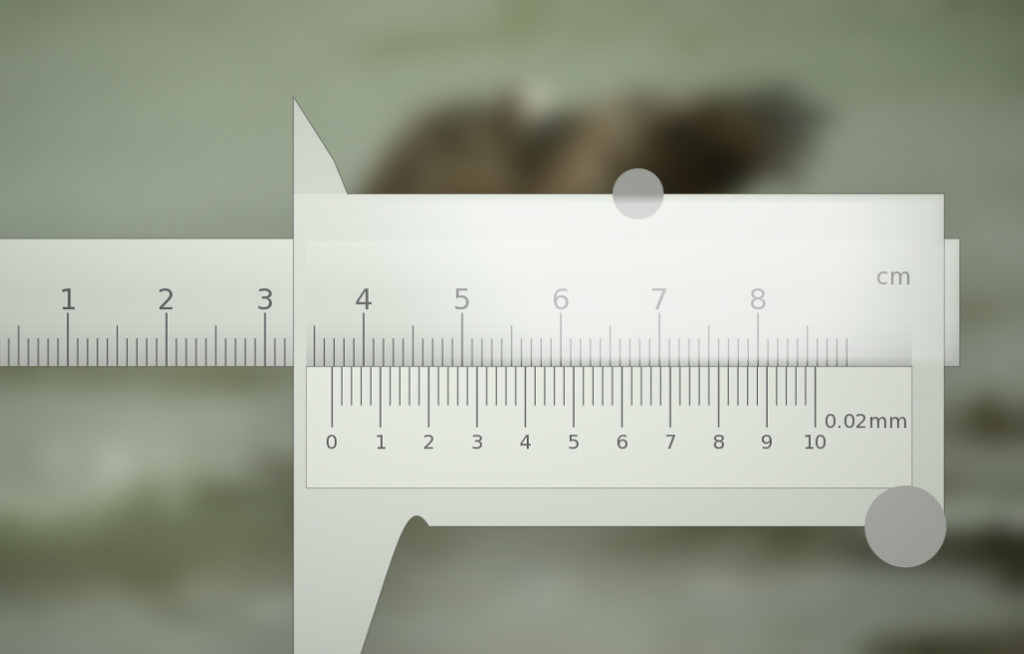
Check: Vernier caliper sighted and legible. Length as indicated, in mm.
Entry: 36.8 mm
